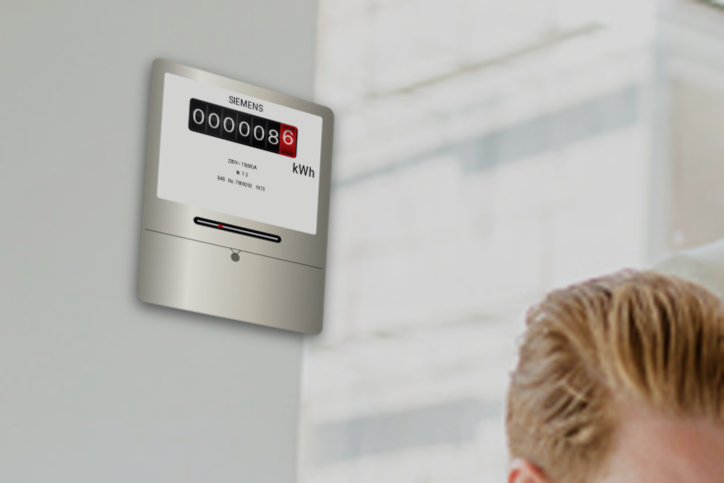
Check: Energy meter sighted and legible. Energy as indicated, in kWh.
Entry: 8.6 kWh
